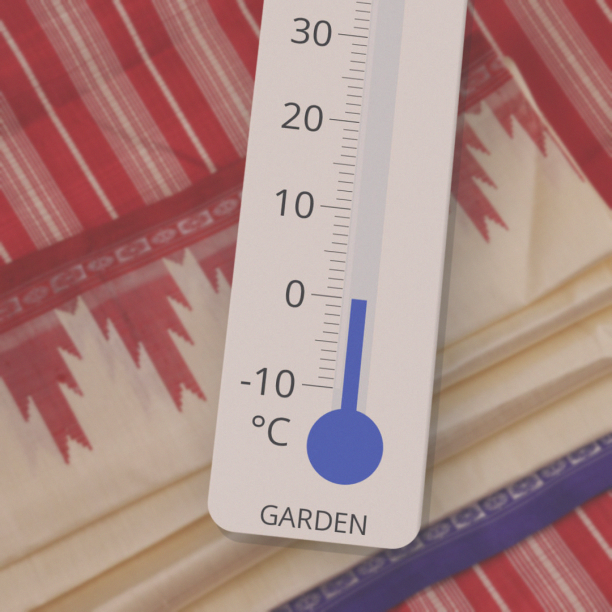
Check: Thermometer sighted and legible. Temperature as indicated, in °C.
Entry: 0 °C
